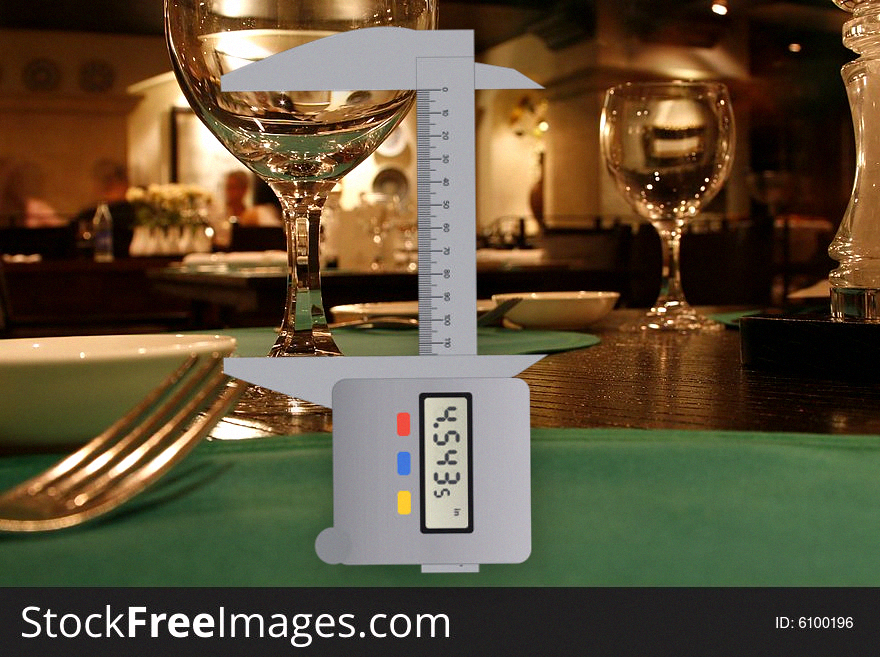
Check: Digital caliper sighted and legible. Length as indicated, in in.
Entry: 4.5435 in
